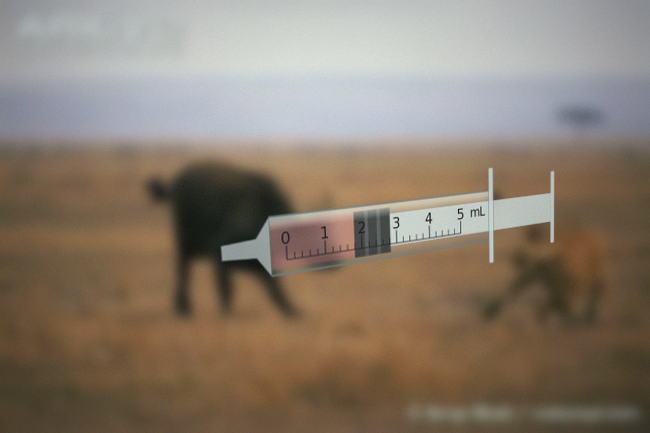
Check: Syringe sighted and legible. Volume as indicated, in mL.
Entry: 1.8 mL
